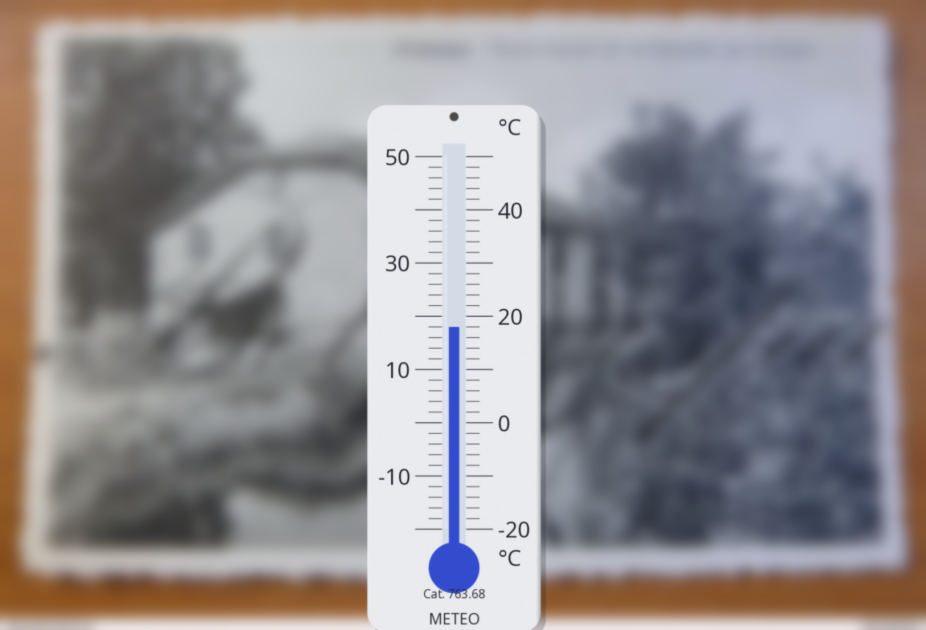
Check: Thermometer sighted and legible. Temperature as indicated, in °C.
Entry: 18 °C
